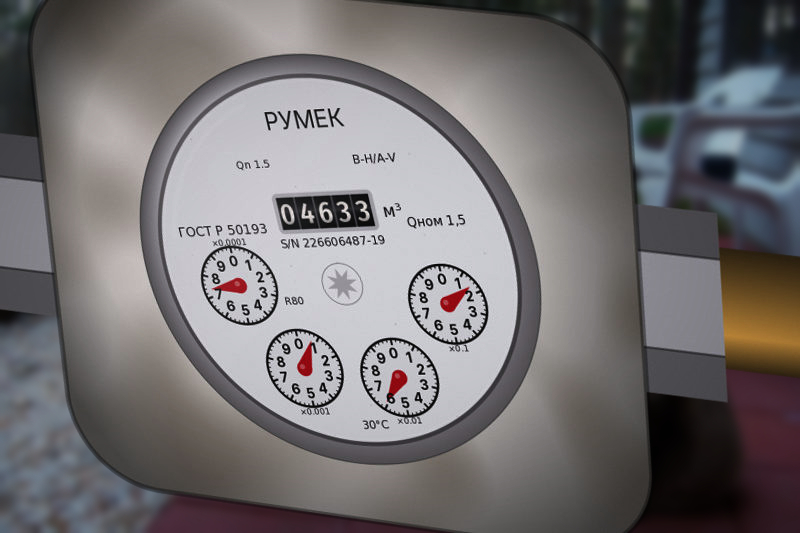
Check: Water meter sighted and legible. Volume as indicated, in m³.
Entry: 4633.1607 m³
